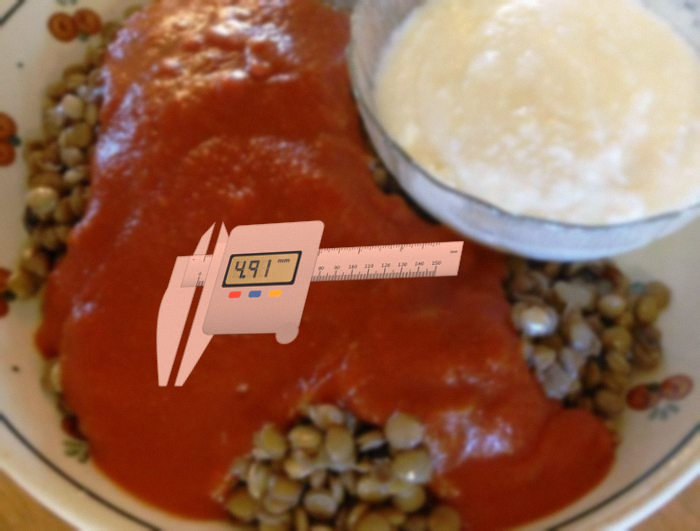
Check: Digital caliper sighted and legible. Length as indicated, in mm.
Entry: 4.91 mm
